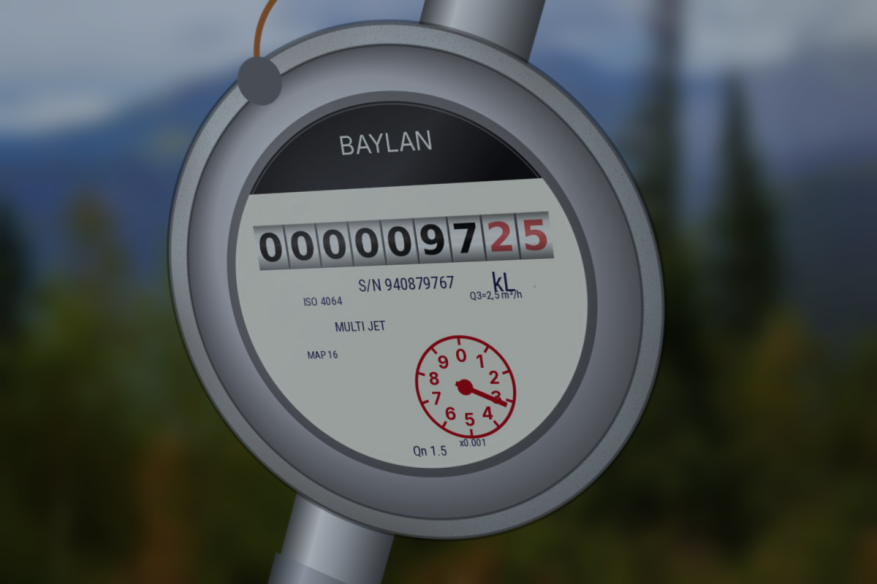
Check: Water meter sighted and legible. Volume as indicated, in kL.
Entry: 97.253 kL
